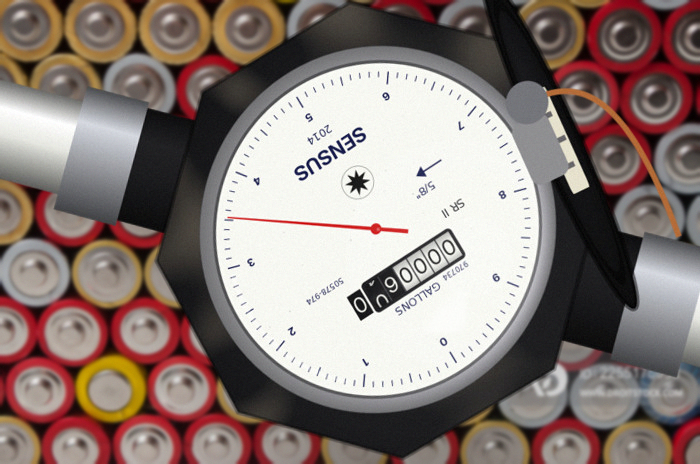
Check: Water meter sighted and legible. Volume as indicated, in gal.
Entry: 603.5 gal
